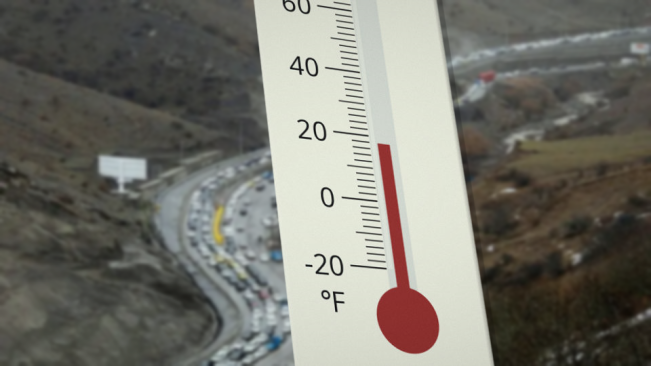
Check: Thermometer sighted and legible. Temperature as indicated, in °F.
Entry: 18 °F
